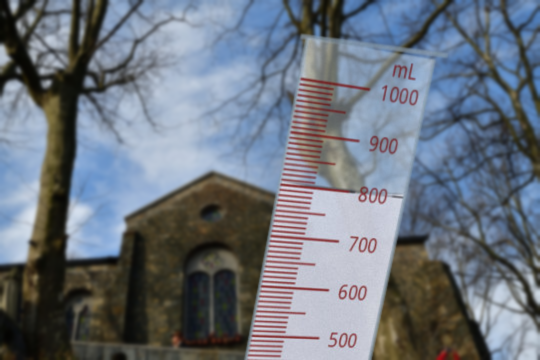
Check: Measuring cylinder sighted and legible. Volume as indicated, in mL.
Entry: 800 mL
